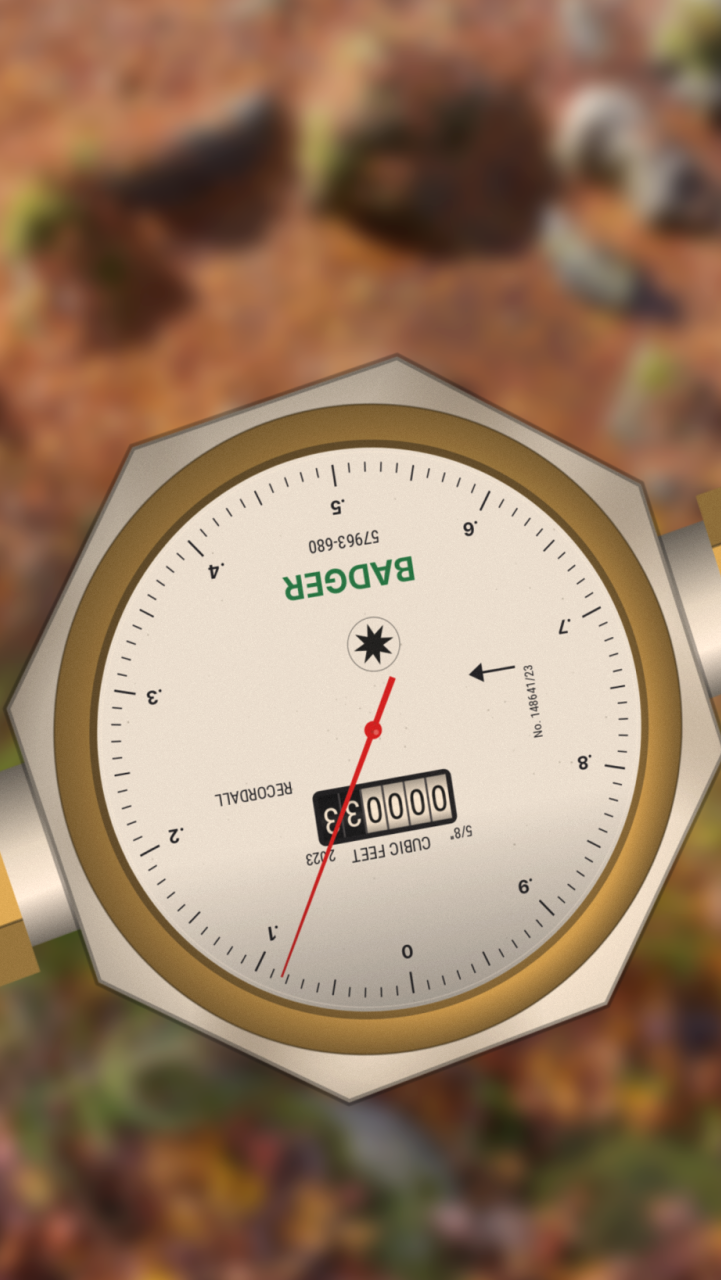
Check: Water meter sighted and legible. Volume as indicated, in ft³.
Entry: 33.08 ft³
